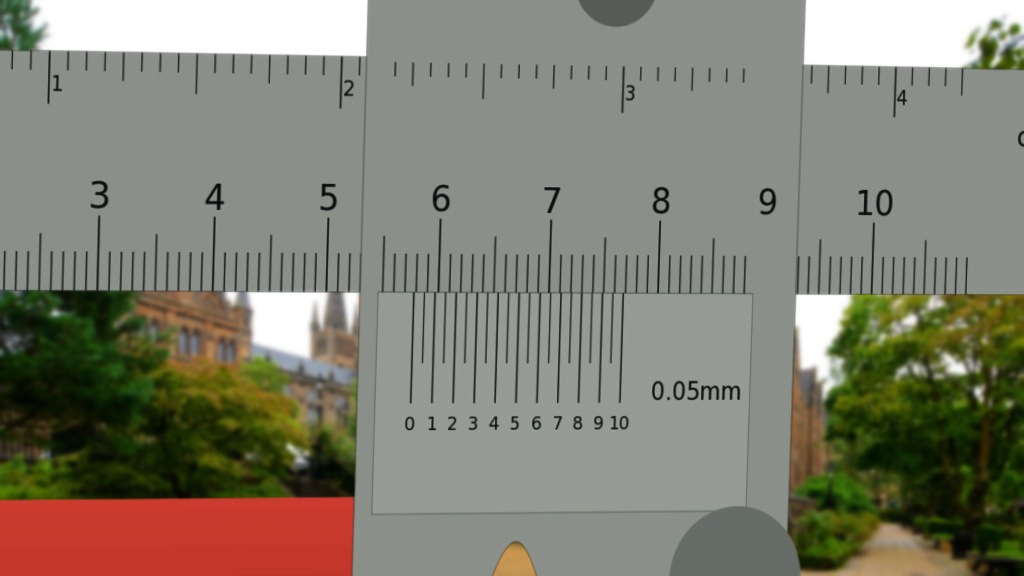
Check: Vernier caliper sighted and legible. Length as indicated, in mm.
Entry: 57.8 mm
